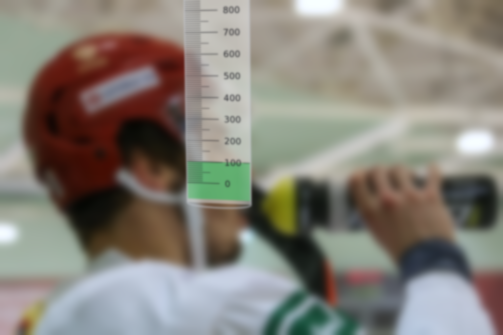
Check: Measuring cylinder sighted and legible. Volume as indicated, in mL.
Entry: 100 mL
